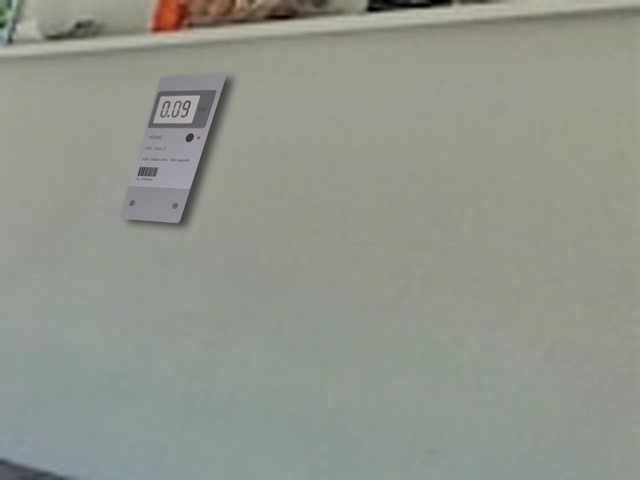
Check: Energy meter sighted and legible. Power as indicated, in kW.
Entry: 0.09 kW
